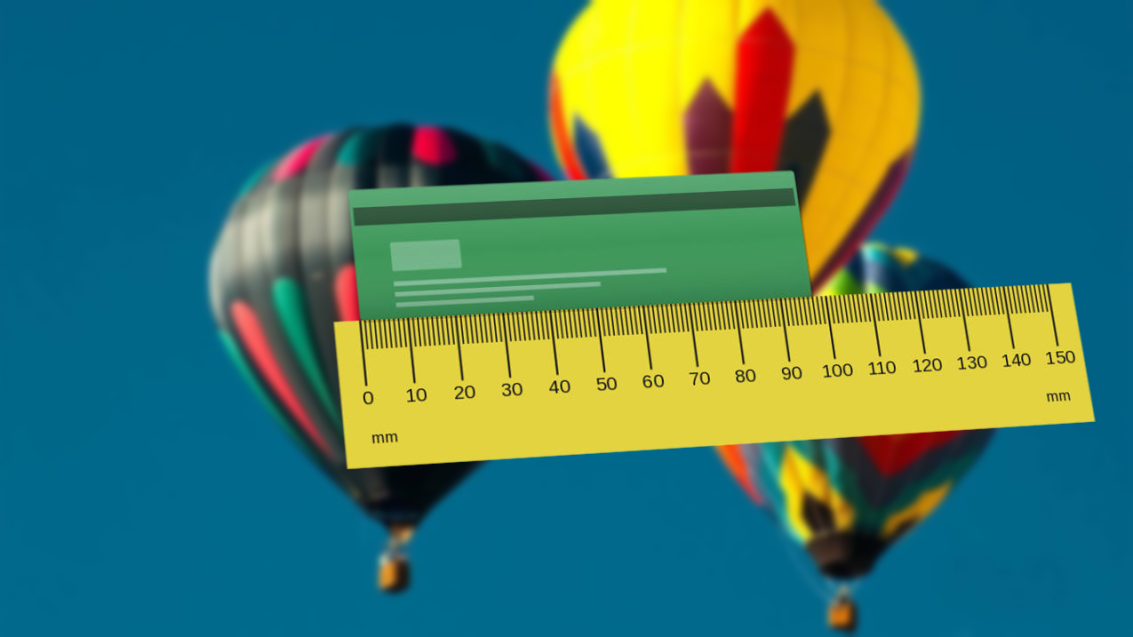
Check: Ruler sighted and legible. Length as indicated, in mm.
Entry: 97 mm
